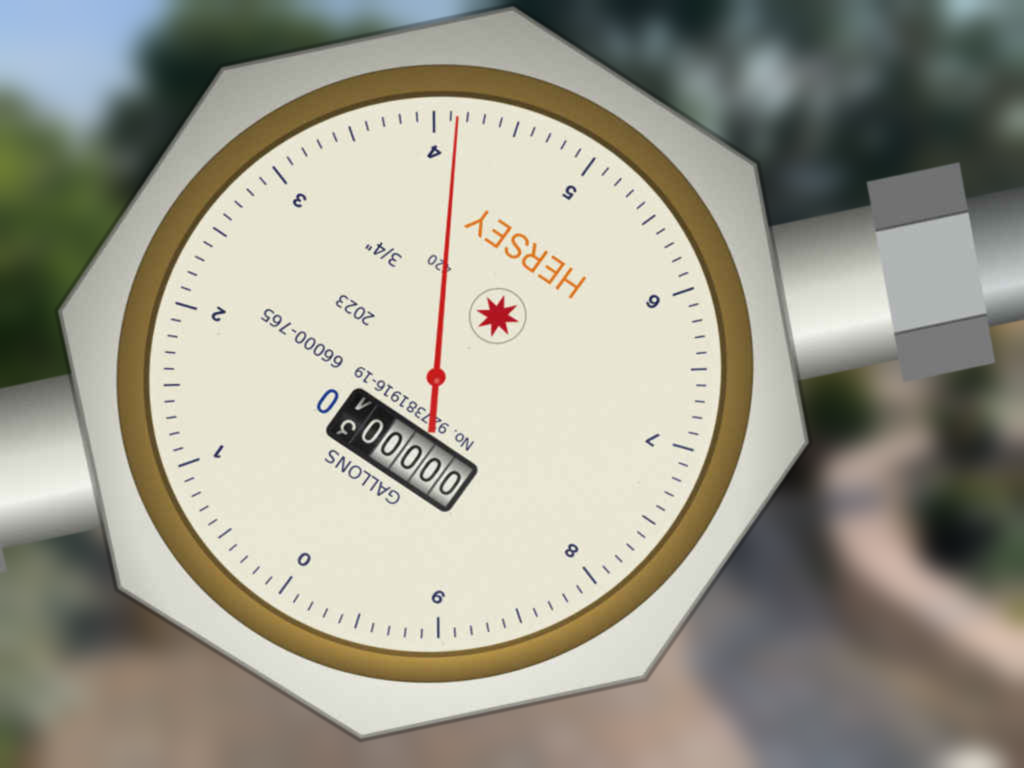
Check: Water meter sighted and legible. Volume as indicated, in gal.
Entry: 34.1 gal
